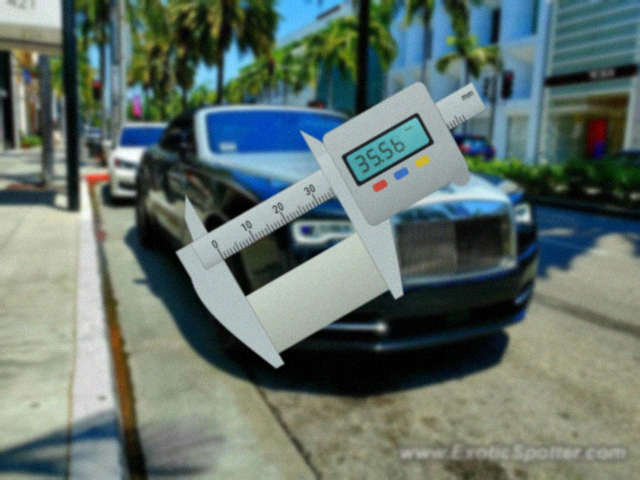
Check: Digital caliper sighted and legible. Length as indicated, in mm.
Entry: 35.56 mm
